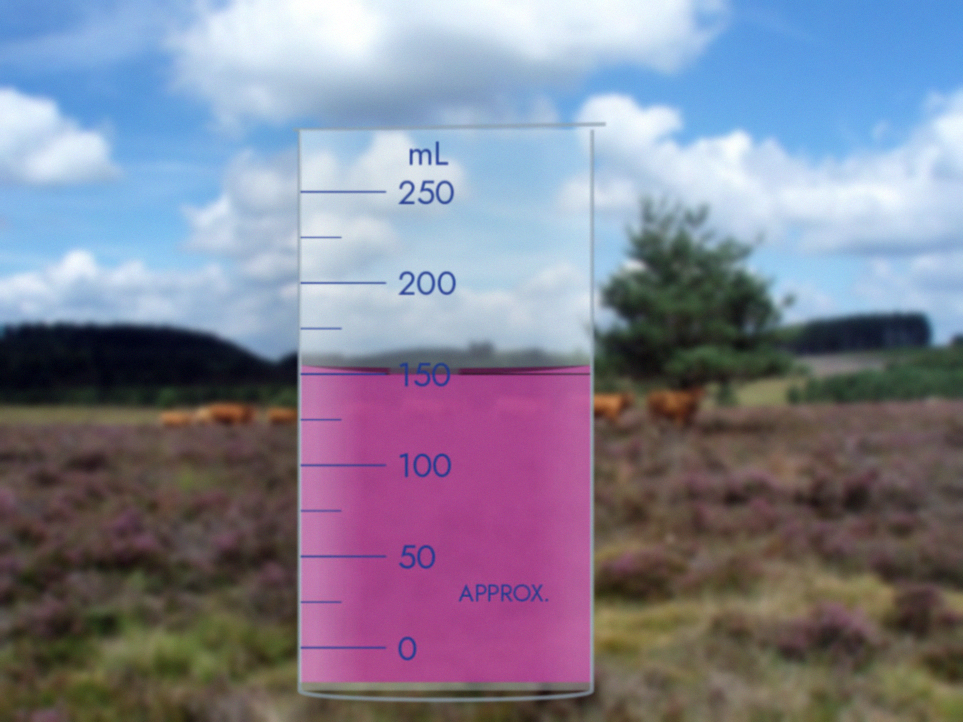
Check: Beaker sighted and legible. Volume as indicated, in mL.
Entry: 150 mL
